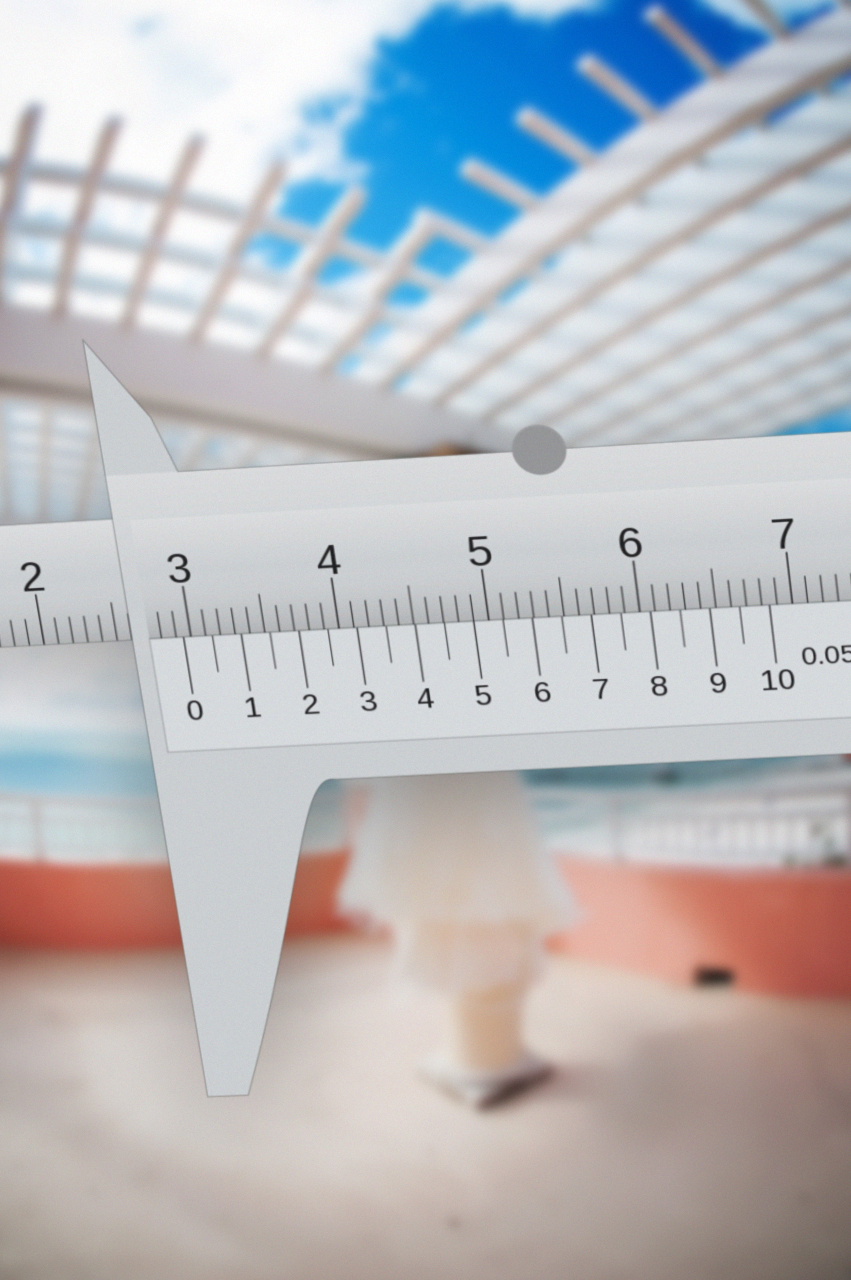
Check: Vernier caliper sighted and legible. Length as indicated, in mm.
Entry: 29.5 mm
